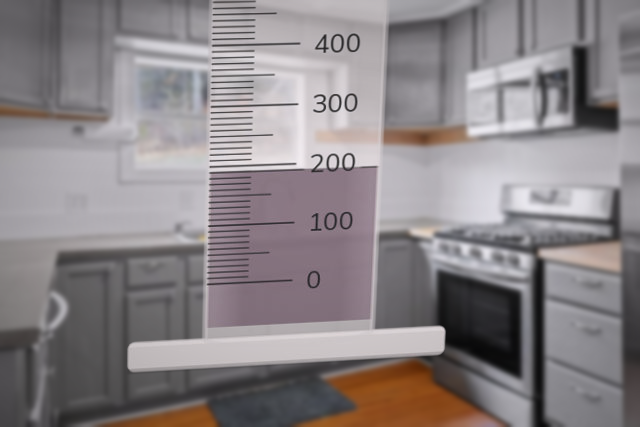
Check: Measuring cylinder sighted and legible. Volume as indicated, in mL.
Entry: 190 mL
